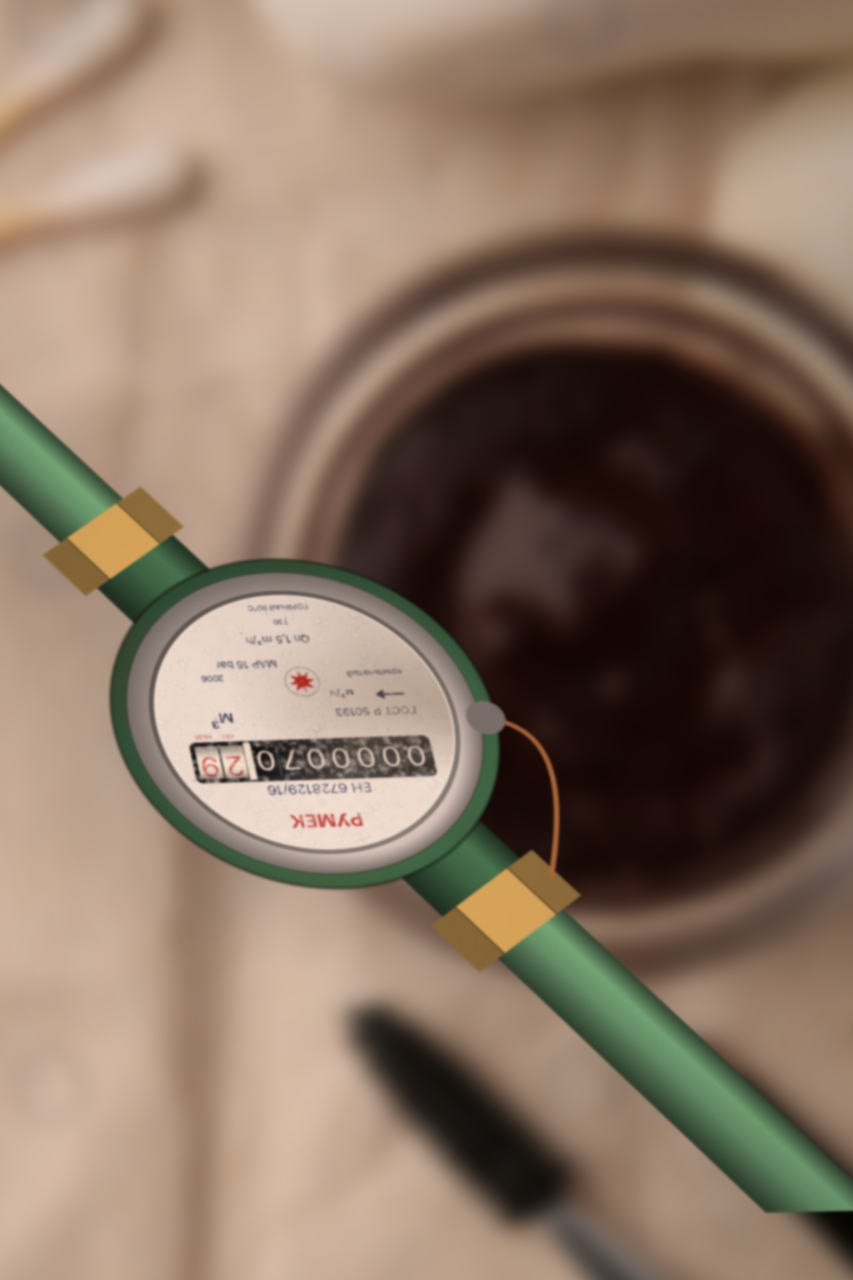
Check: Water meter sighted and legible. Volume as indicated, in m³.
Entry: 70.29 m³
